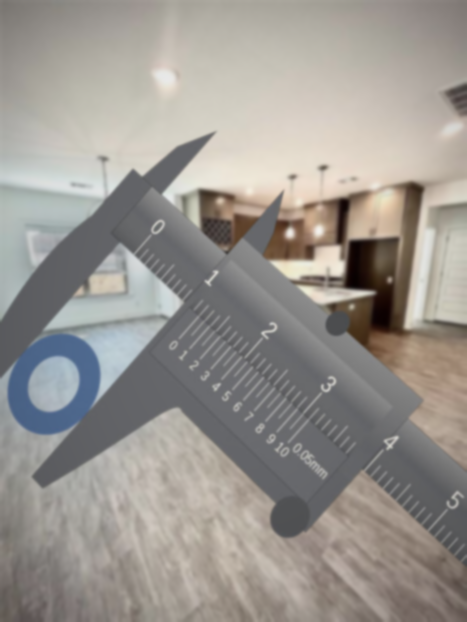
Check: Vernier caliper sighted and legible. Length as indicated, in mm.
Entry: 12.0 mm
